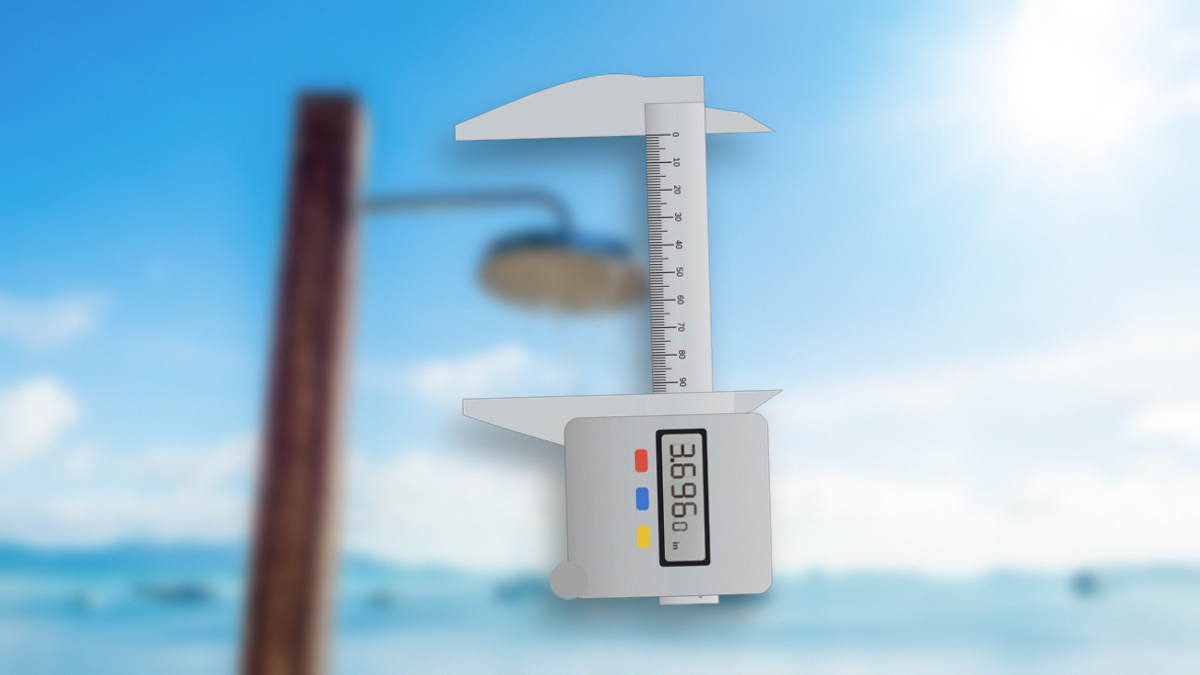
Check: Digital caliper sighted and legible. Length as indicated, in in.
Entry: 3.6960 in
